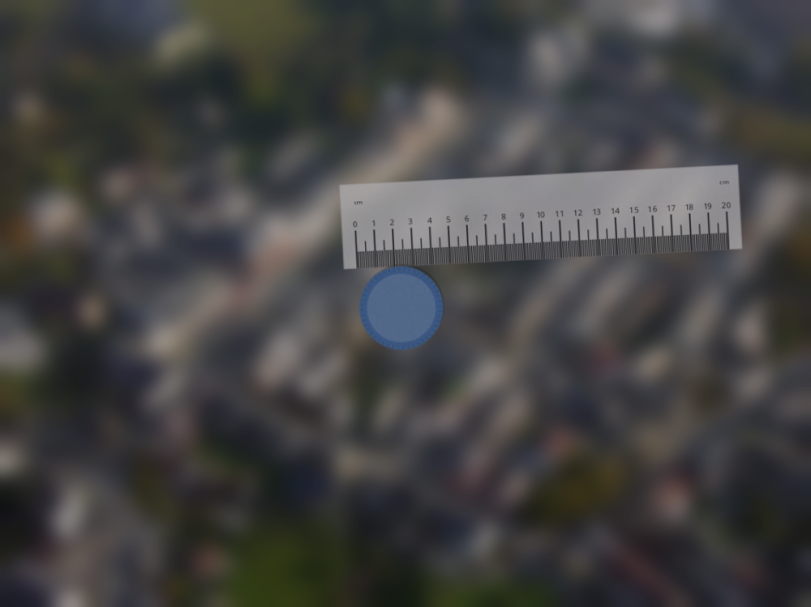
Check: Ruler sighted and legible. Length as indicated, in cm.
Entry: 4.5 cm
